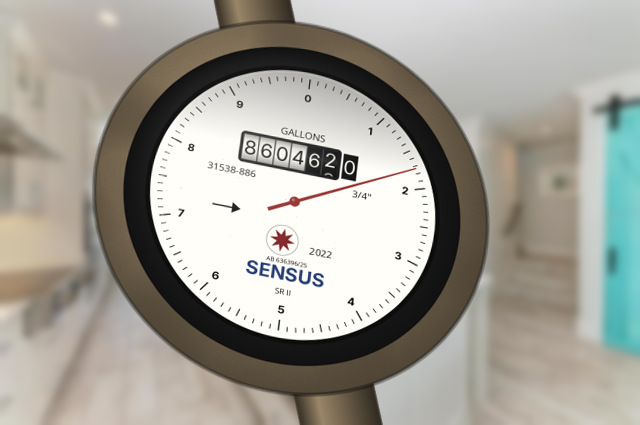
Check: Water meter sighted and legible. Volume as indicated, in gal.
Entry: 8604621.7 gal
